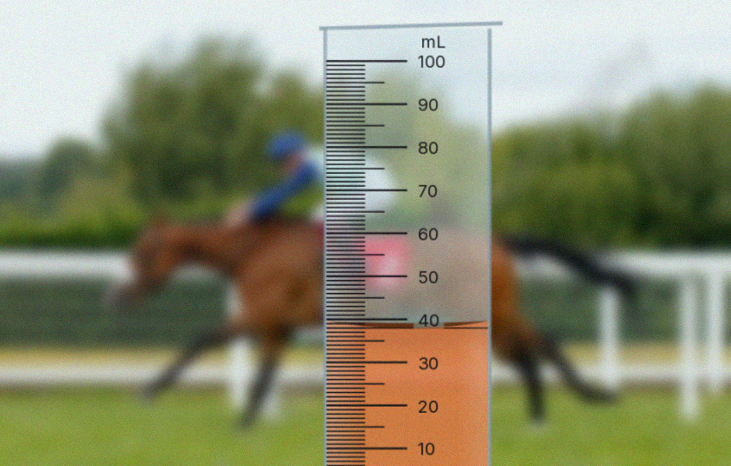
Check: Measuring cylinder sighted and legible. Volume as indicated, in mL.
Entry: 38 mL
